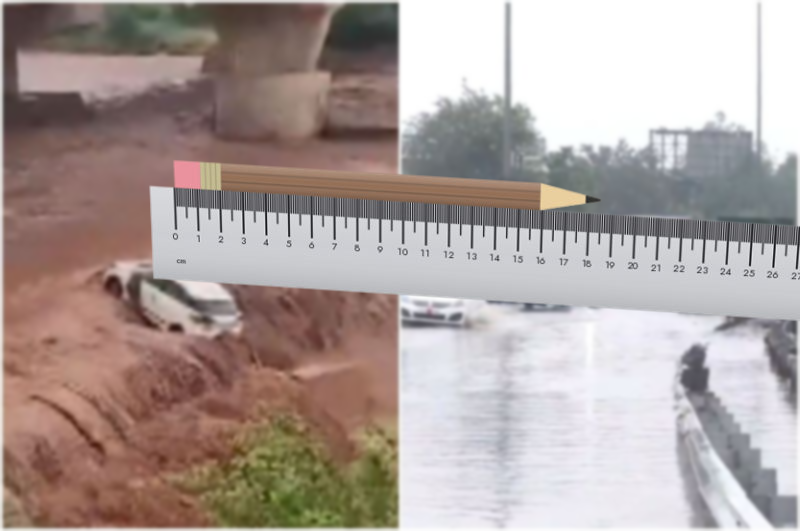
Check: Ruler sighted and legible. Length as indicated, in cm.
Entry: 18.5 cm
